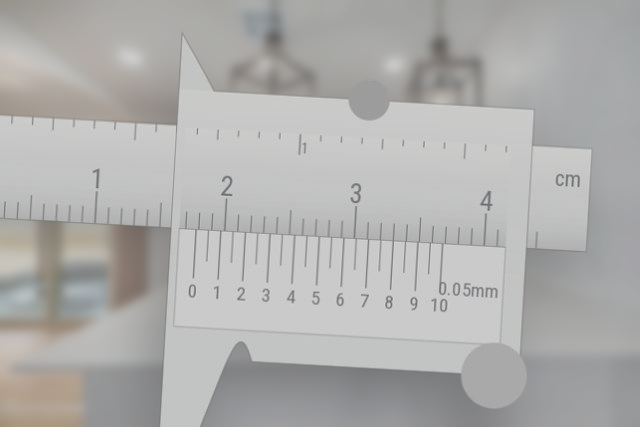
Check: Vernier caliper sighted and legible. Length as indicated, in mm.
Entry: 17.8 mm
